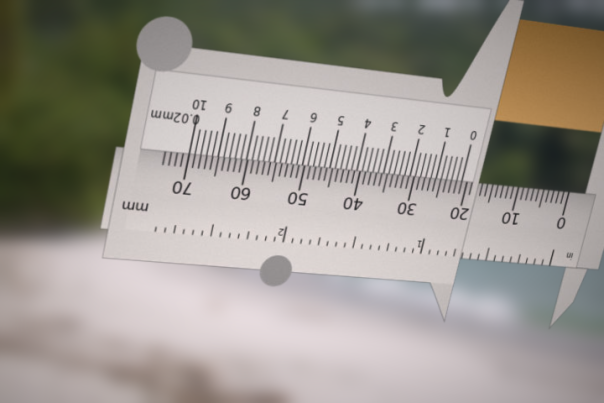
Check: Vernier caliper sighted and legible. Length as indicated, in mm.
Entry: 21.0 mm
